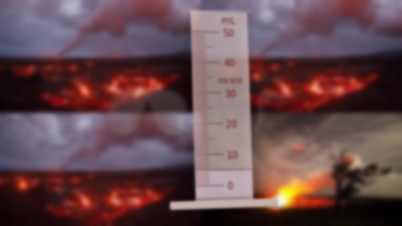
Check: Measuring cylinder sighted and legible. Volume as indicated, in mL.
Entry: 5 mL
